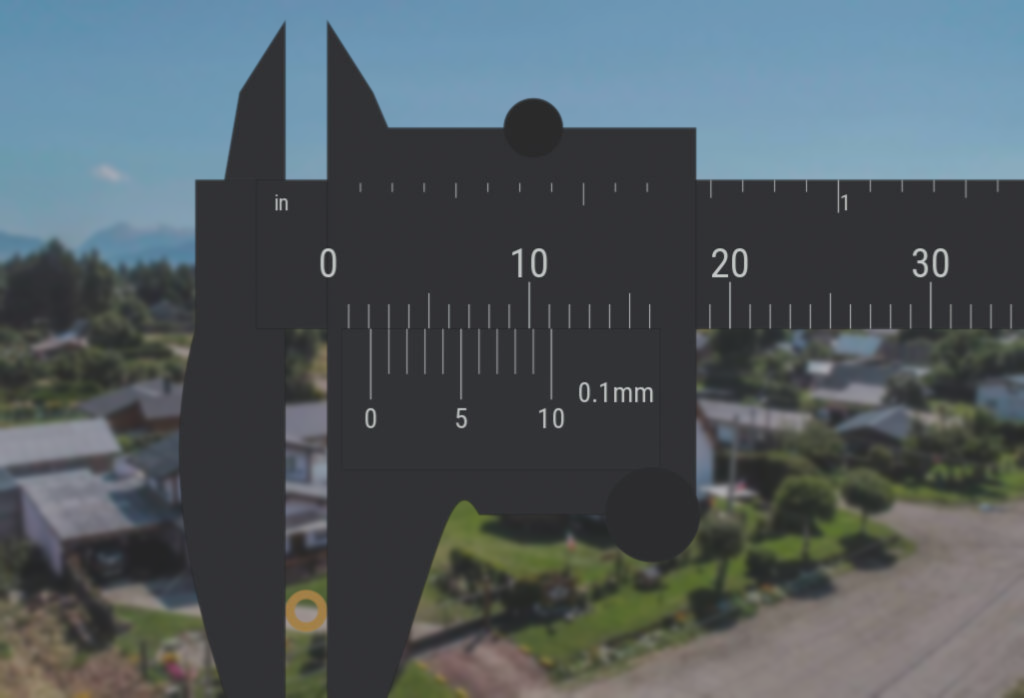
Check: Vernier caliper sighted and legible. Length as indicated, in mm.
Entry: 2.1 mm
